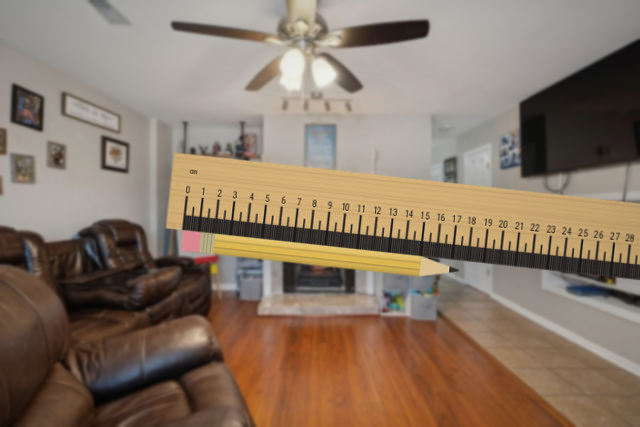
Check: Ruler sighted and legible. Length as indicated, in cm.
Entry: 17.5 cm
